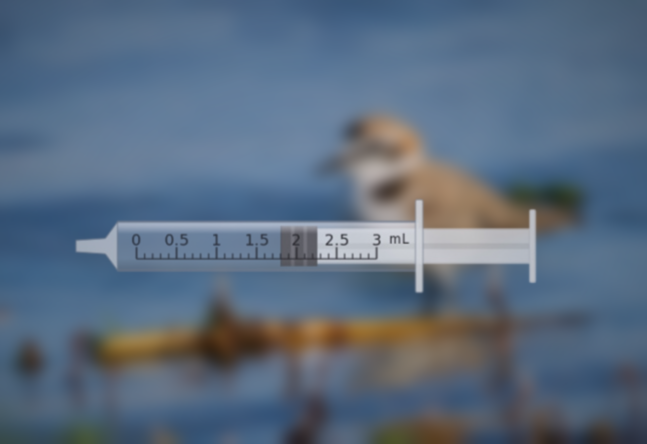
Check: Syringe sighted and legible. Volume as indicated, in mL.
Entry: 1.8 mL
